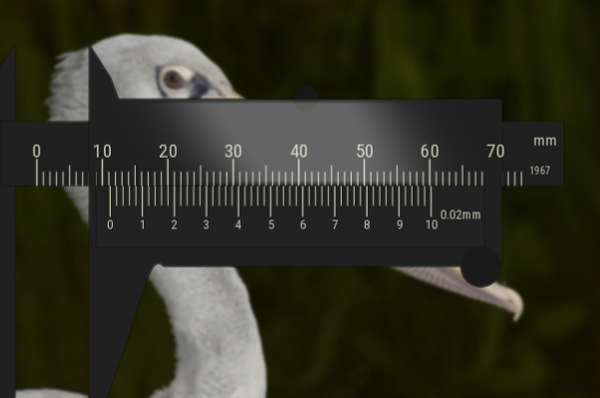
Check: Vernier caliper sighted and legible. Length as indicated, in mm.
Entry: 11.2 mm
